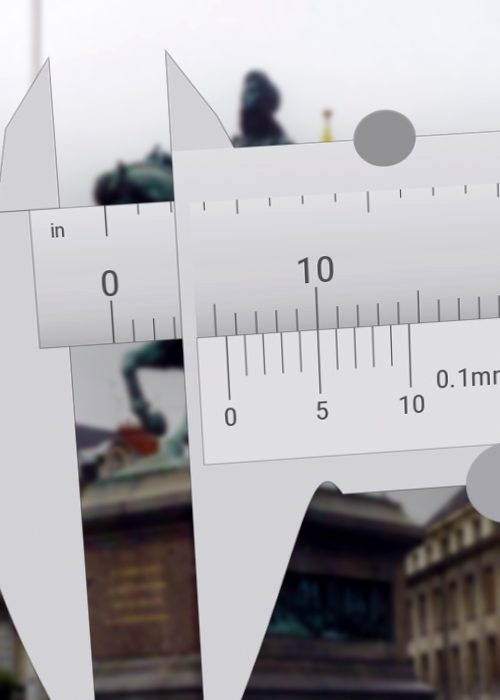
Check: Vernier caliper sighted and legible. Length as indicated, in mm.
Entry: 5.5 mm
